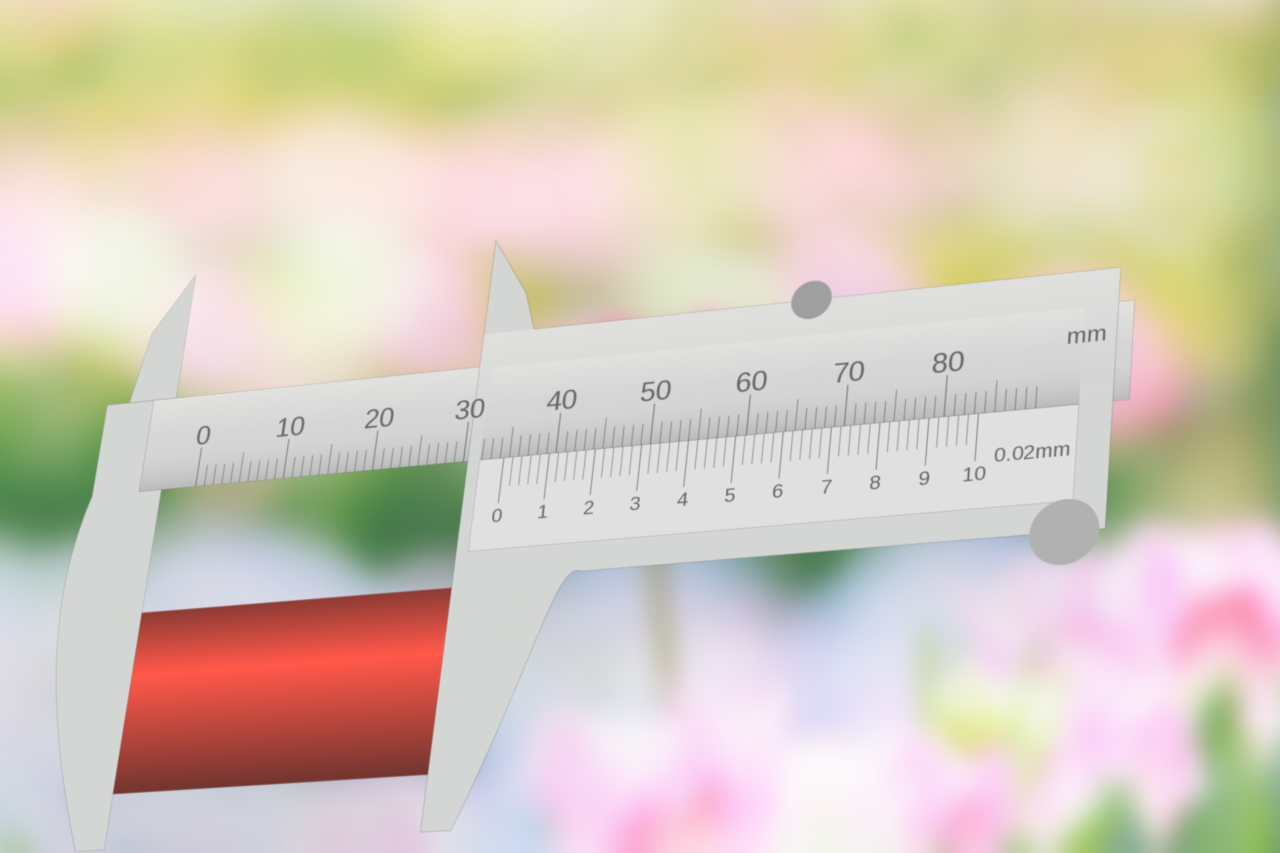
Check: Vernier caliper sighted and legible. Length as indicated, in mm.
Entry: 34.4 mm
